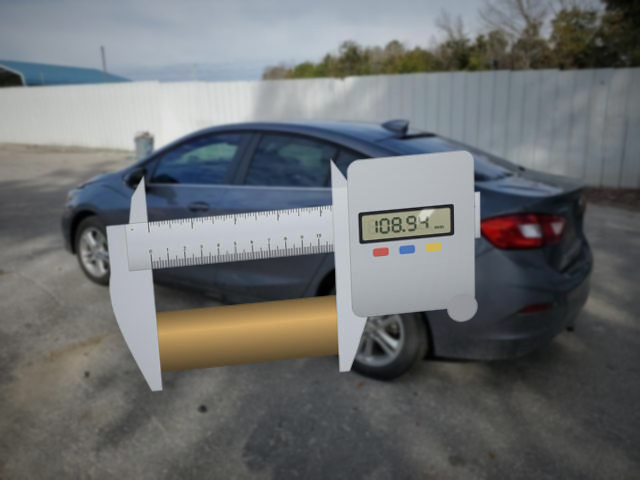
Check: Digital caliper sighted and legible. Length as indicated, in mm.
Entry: 108.94 mm
